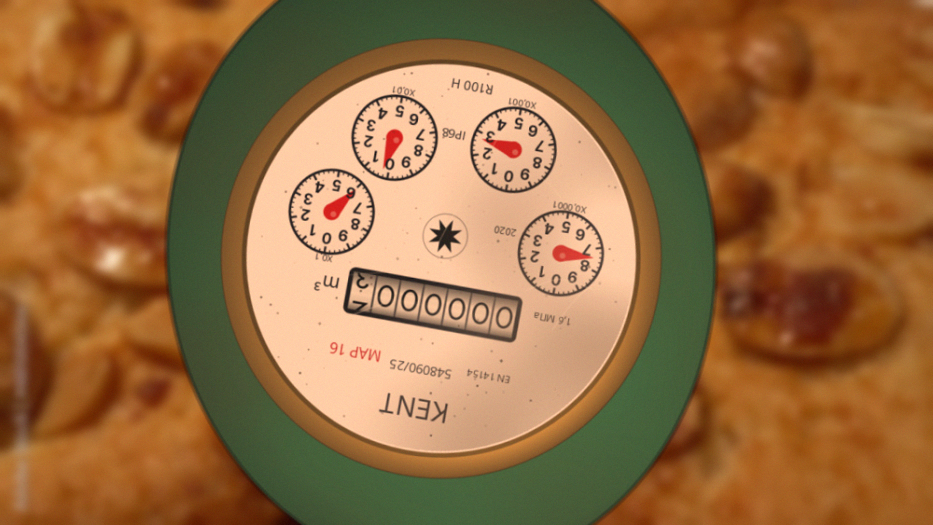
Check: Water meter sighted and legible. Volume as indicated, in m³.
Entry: 2.6027 m³
